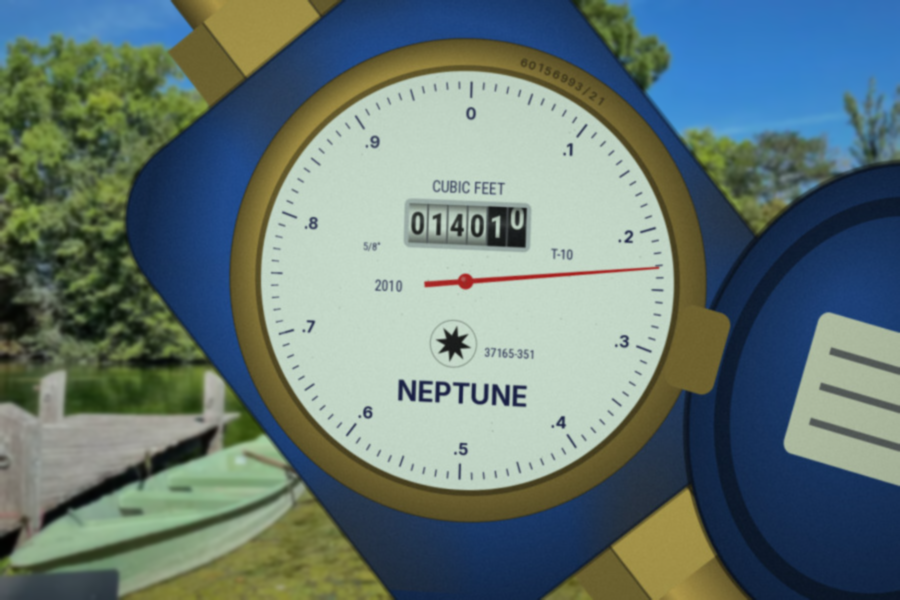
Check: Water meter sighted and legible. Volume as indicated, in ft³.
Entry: 14010.23 ft³
